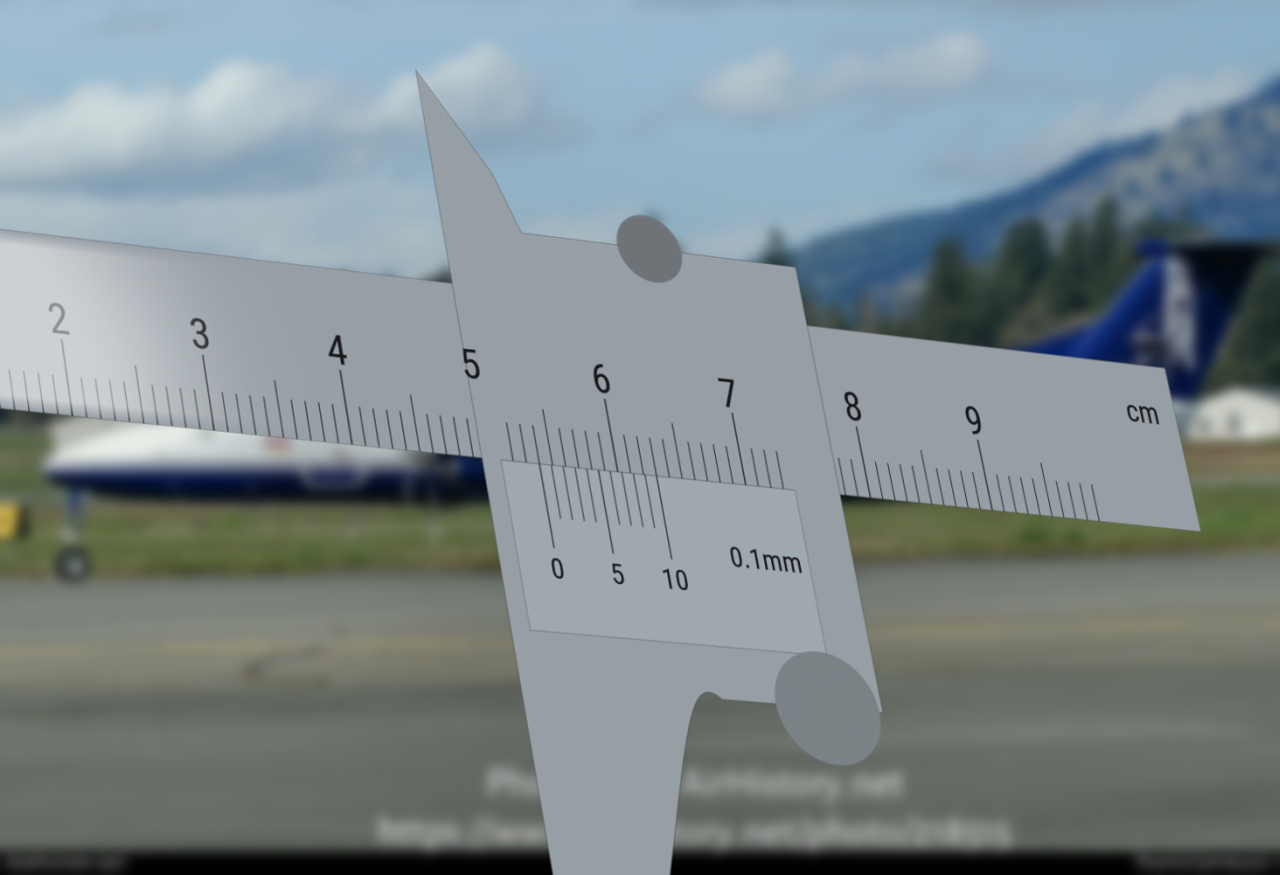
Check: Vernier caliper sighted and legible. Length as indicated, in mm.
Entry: 54.0 mm
